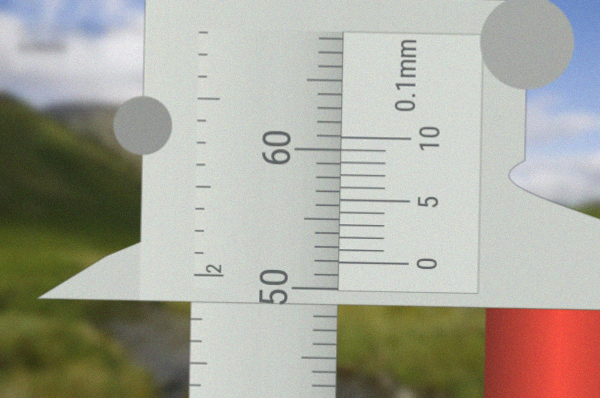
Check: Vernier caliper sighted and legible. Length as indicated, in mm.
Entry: 51.9 mm
